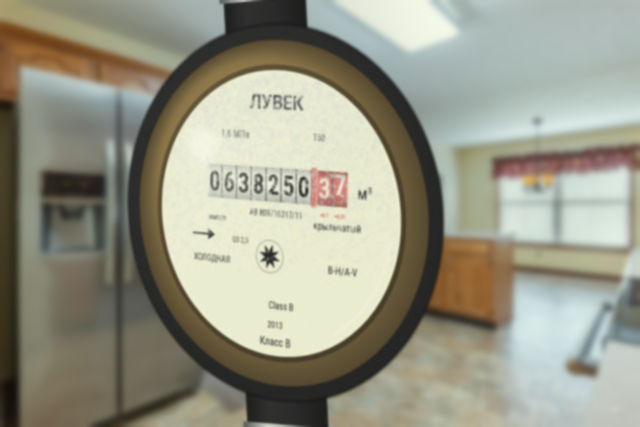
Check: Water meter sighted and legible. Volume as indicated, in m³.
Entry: 638250.37 m³
